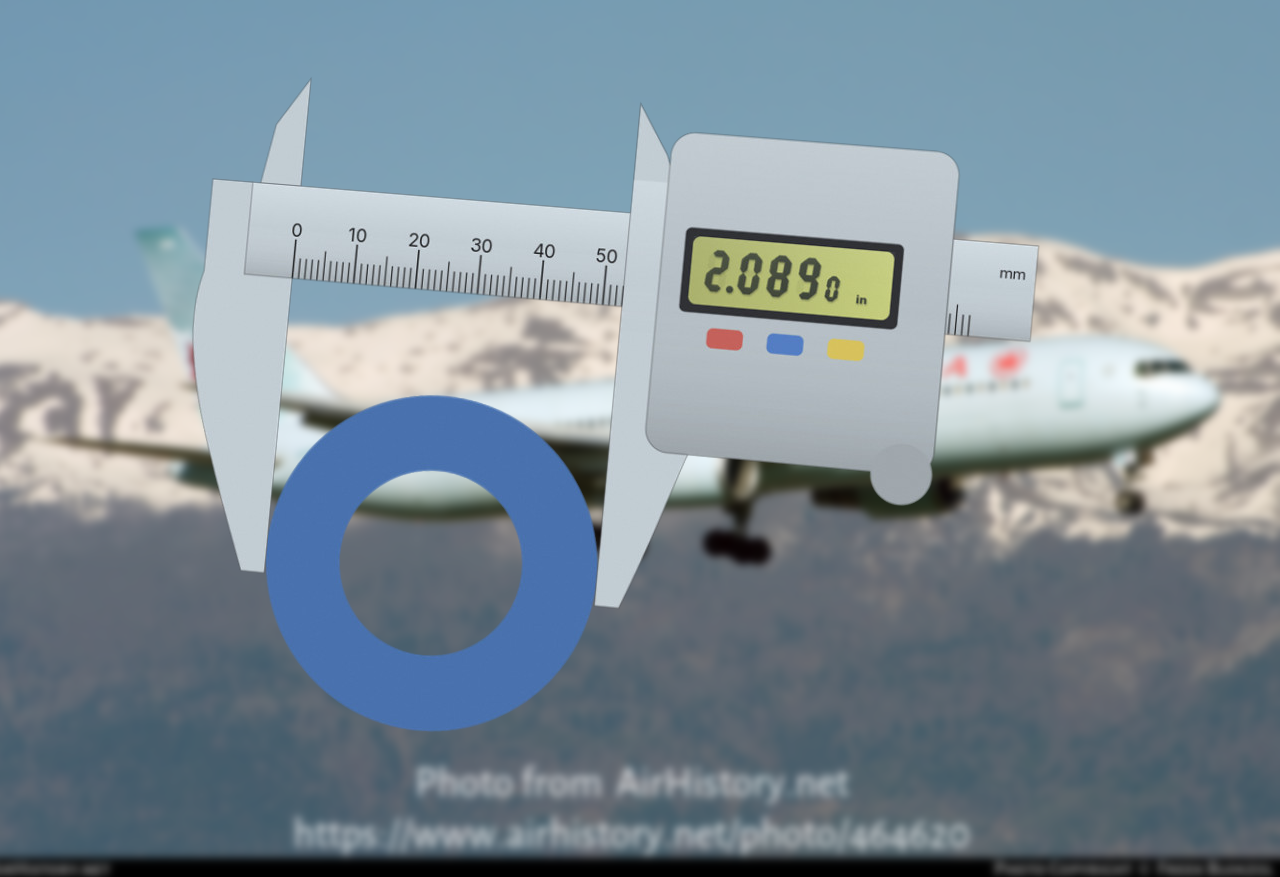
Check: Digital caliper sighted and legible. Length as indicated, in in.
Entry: 2.0890 in
